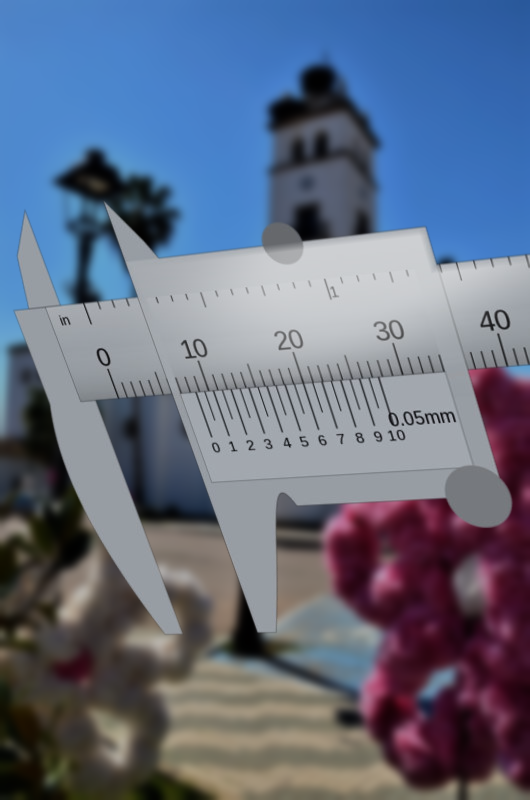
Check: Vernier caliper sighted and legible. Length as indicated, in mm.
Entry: 8.6 mm
